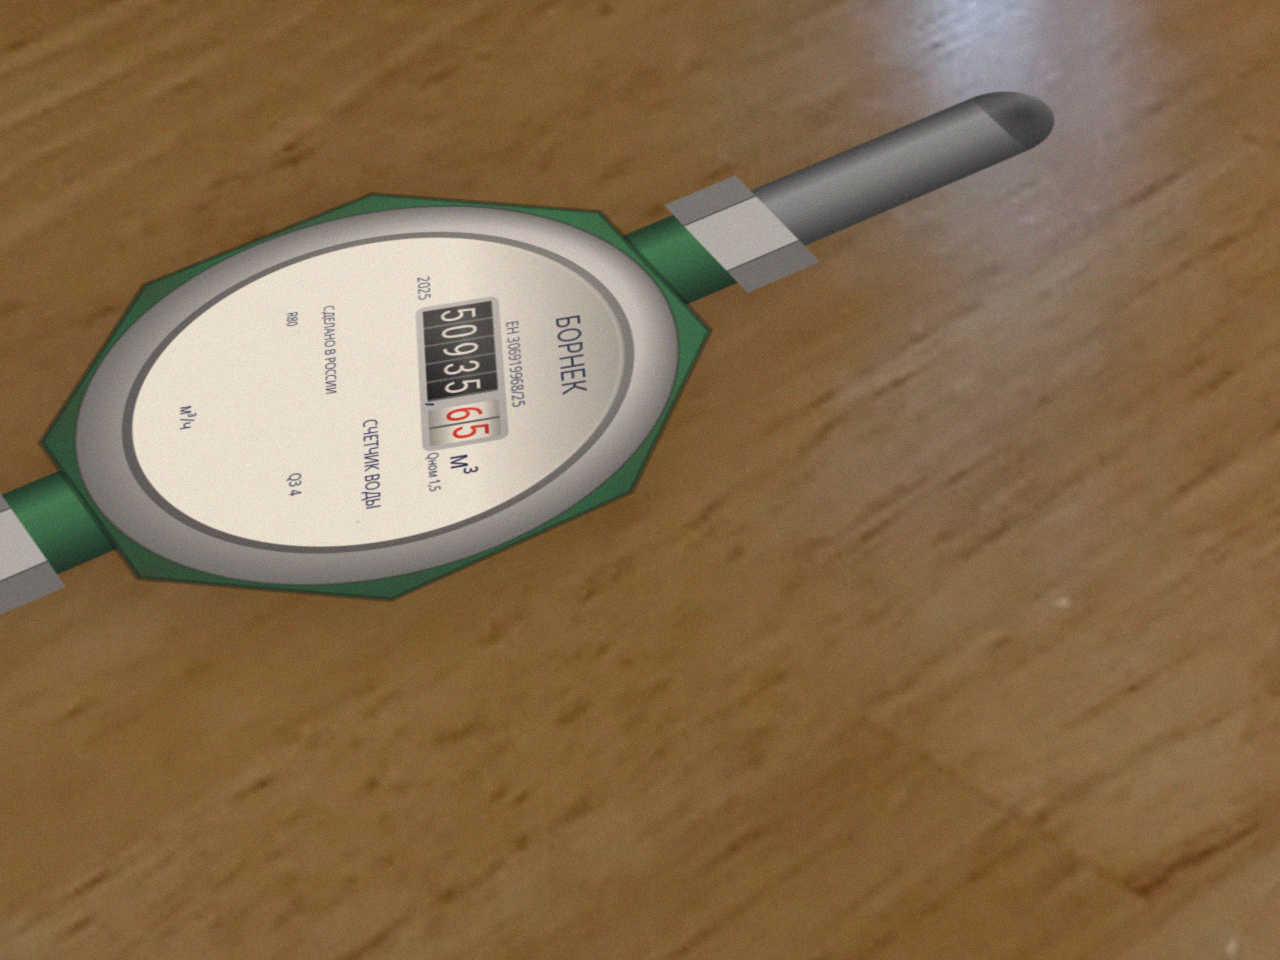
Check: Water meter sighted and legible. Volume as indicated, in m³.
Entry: 50935.65 m³
